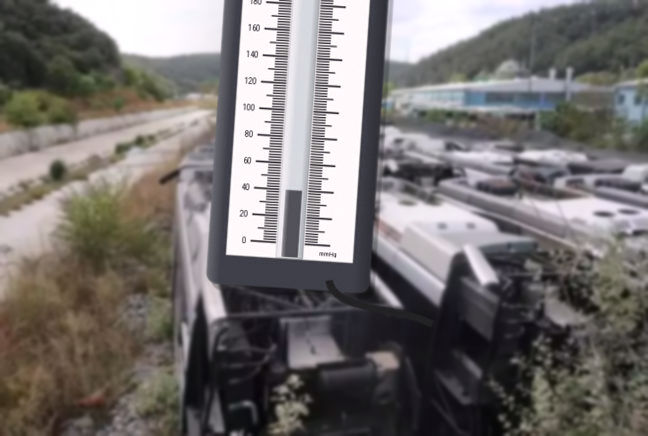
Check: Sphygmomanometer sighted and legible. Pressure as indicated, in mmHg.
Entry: 40 mmHg
